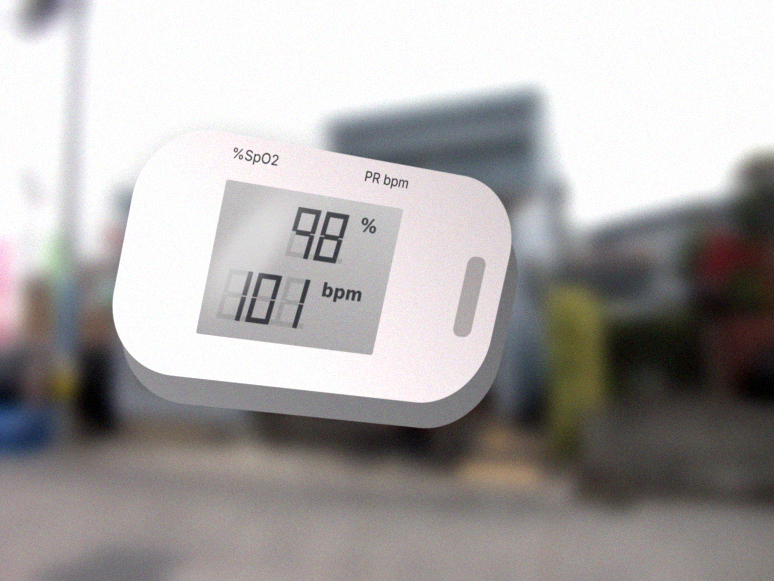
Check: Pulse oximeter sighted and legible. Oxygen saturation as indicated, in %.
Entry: 98 %
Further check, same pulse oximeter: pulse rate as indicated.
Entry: 101 bpm
